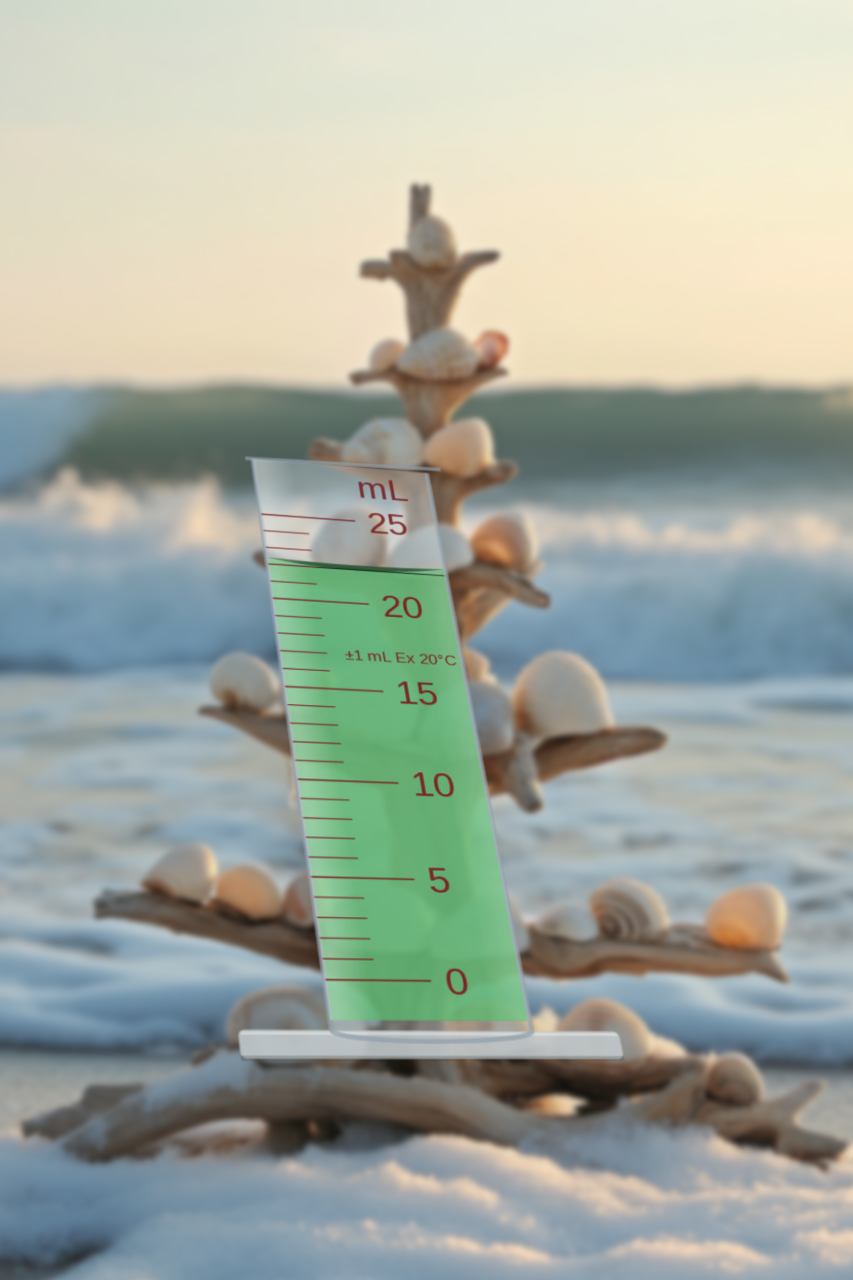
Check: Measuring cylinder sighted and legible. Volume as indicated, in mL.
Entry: 22 mL
